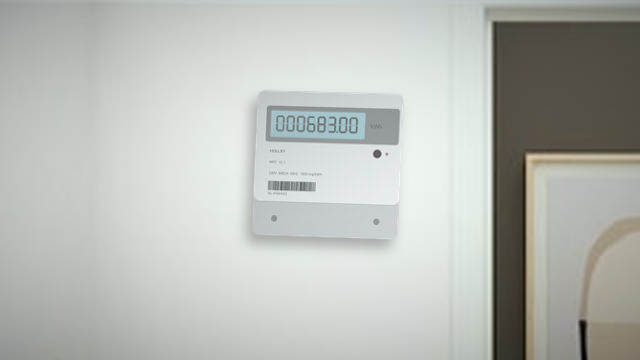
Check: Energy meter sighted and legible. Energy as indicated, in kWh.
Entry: 683.00 kWh
